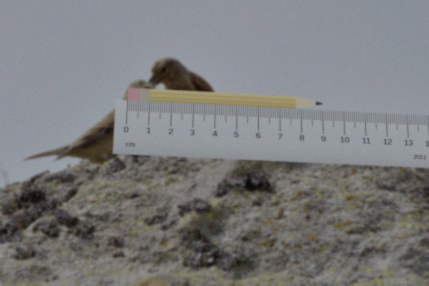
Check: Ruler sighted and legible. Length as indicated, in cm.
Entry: 9 cm
